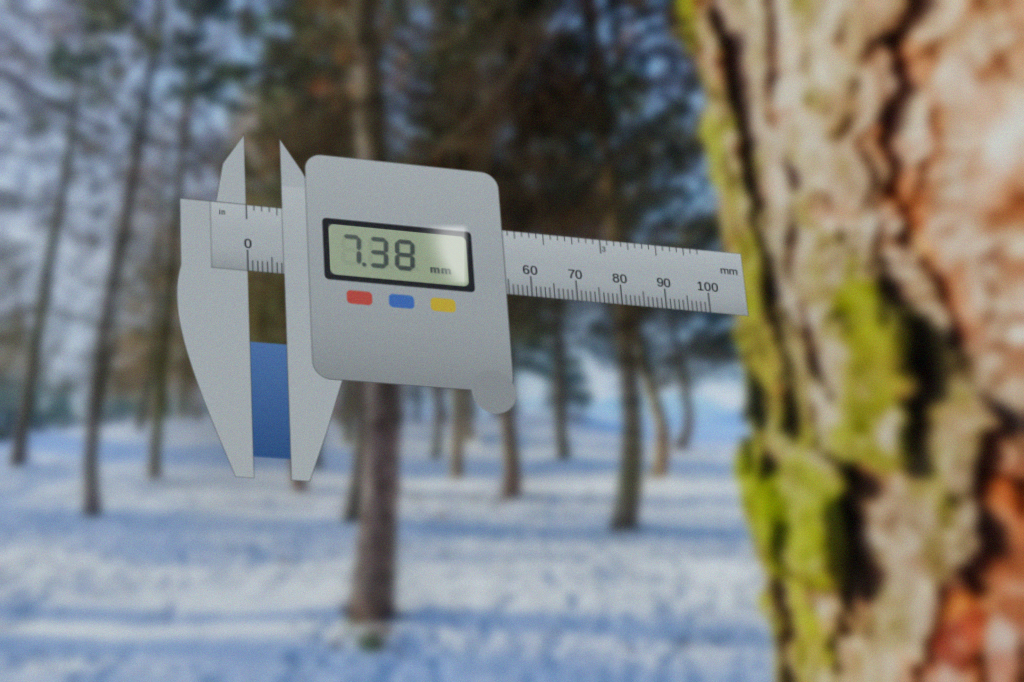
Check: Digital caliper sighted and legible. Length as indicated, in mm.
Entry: 7.38 mm
